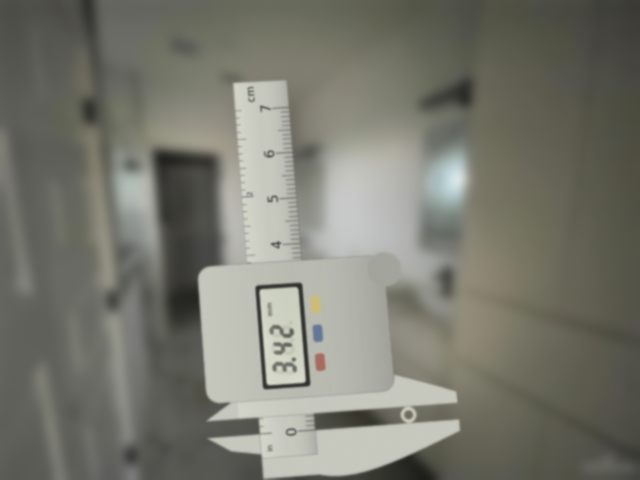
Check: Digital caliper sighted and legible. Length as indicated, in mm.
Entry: 3.42 mm
